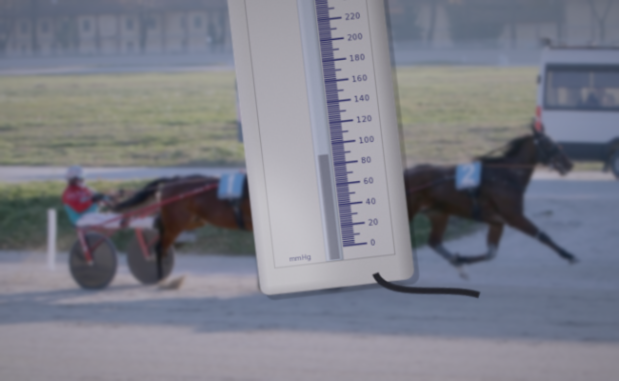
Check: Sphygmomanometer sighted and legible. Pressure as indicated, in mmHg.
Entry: 90 mmHg
